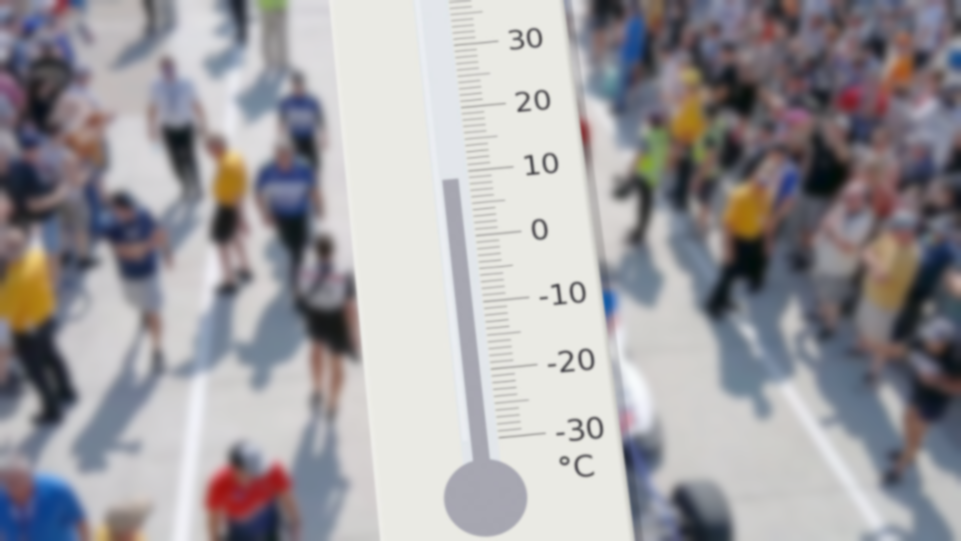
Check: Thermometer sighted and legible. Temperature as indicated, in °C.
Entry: 9 °C
